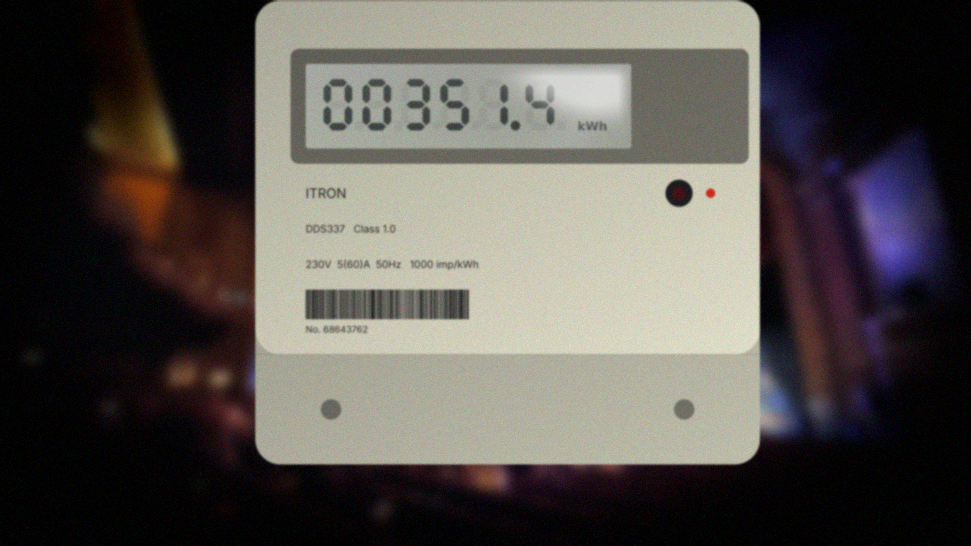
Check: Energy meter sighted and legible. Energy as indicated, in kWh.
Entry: 351.4 kWh
